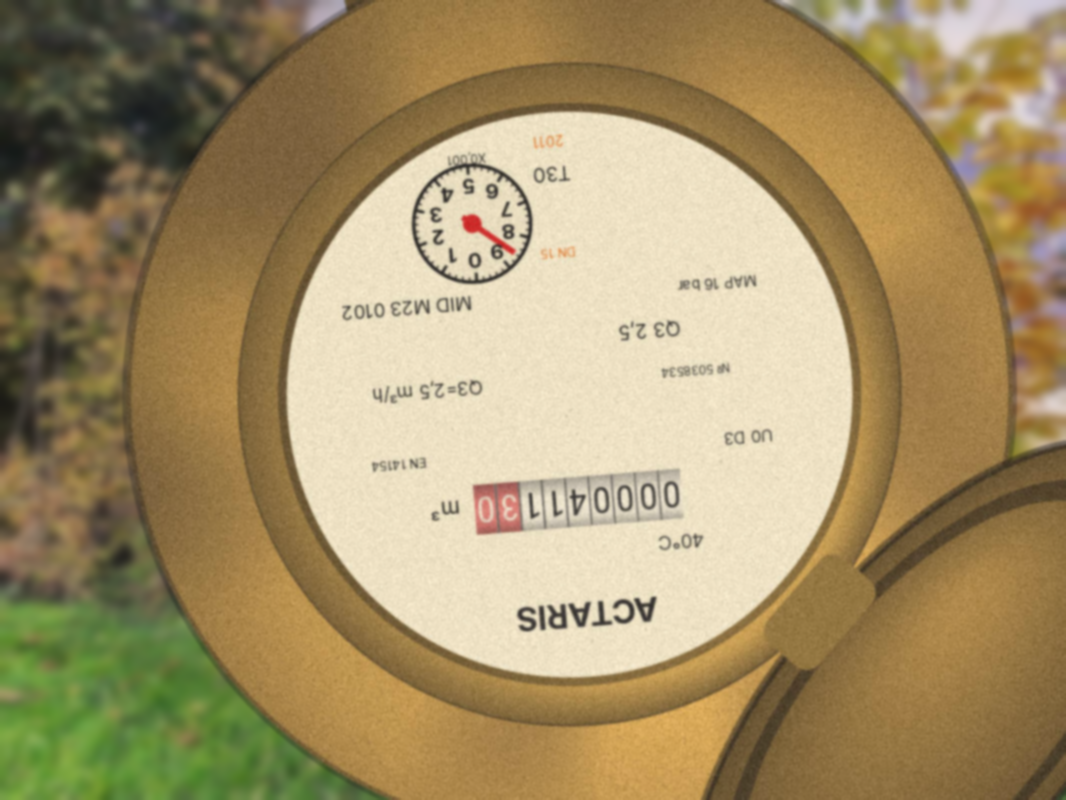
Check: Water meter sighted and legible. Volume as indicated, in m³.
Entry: 411.308 m³
